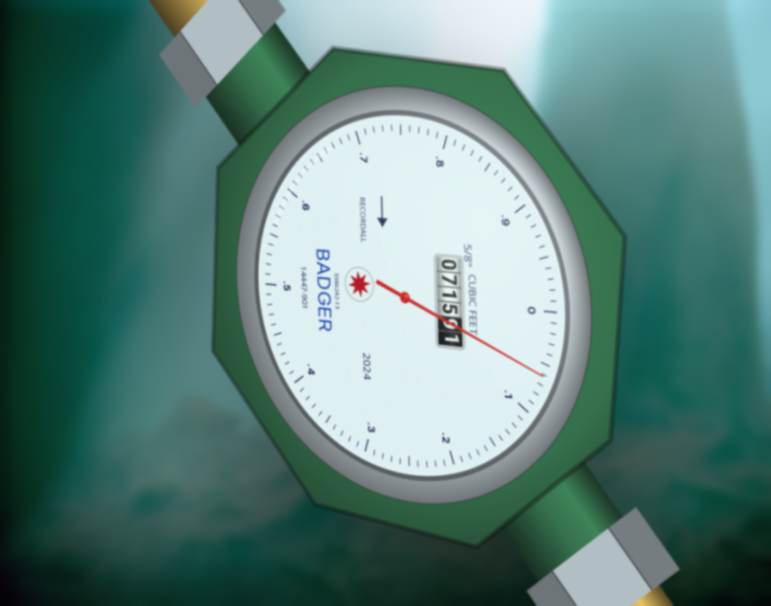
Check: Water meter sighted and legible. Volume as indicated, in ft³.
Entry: 71591.06 ft³
